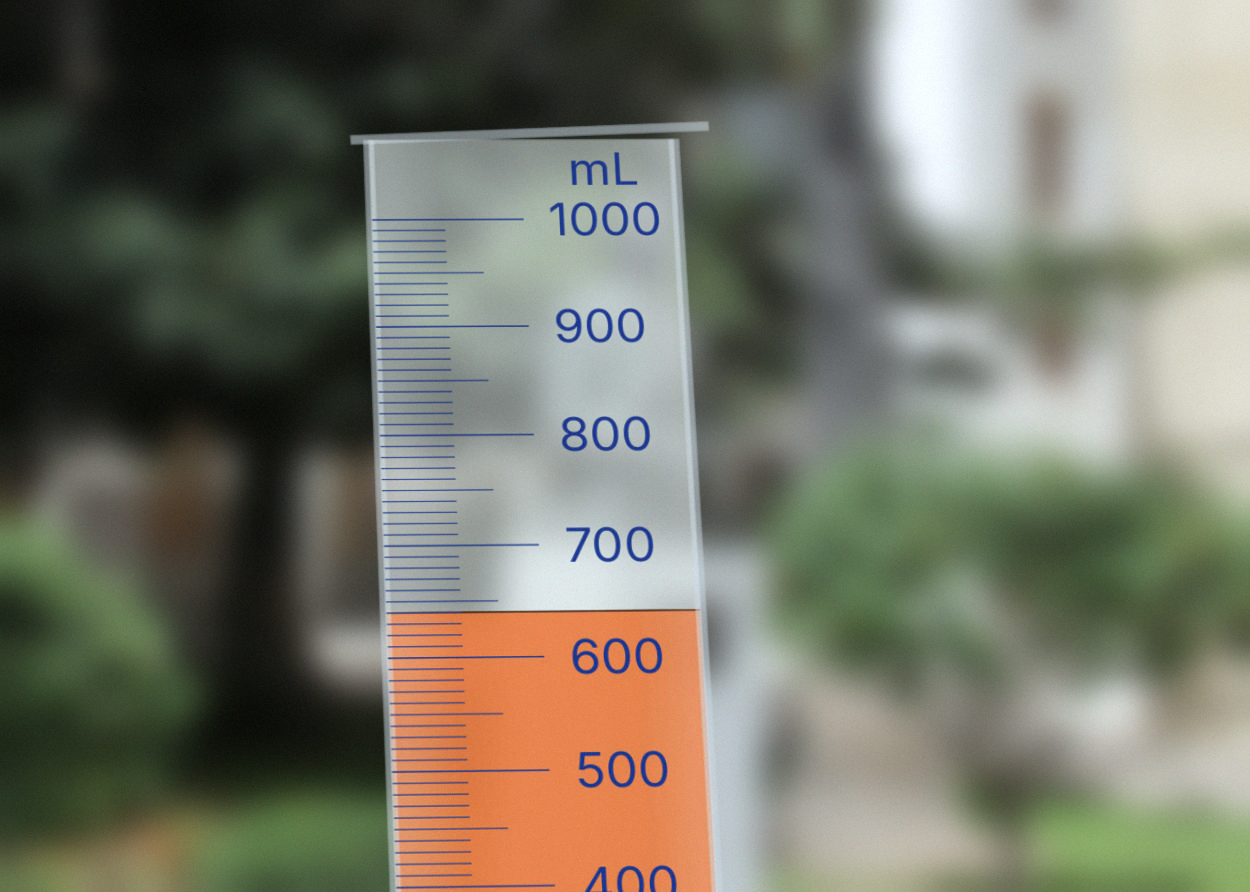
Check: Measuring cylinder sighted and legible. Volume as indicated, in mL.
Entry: 640 mL
